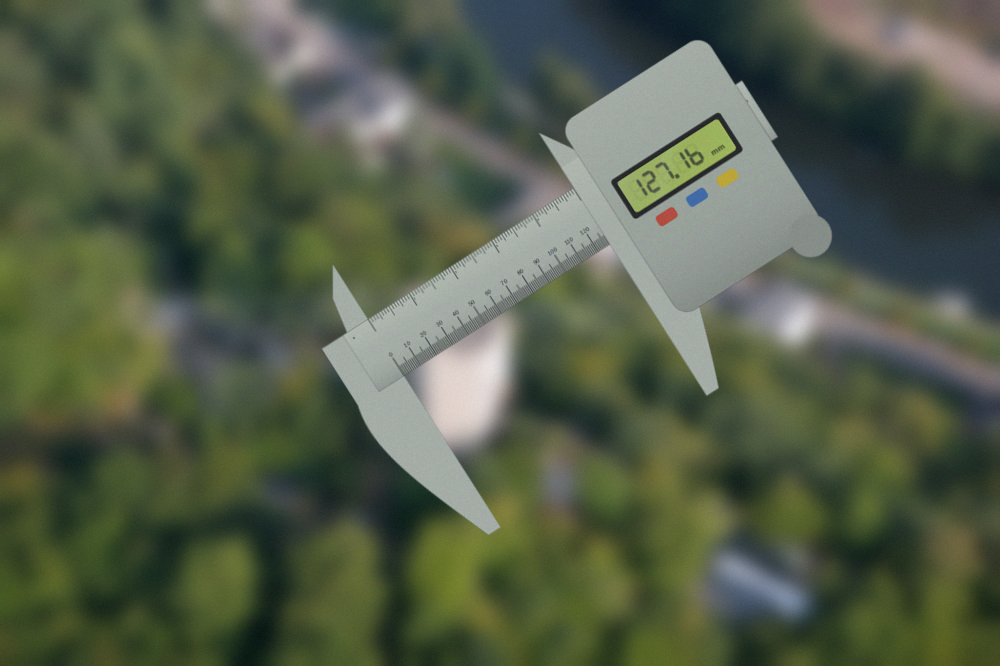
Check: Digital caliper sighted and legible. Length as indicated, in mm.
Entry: 127.16 mm
